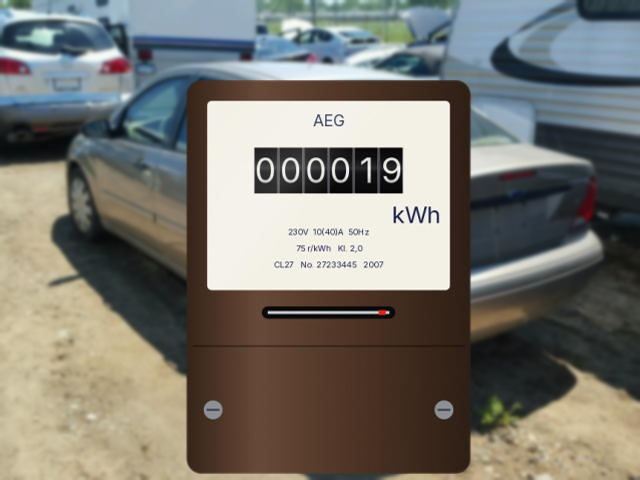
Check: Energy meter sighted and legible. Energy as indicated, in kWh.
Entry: 19 kWh
